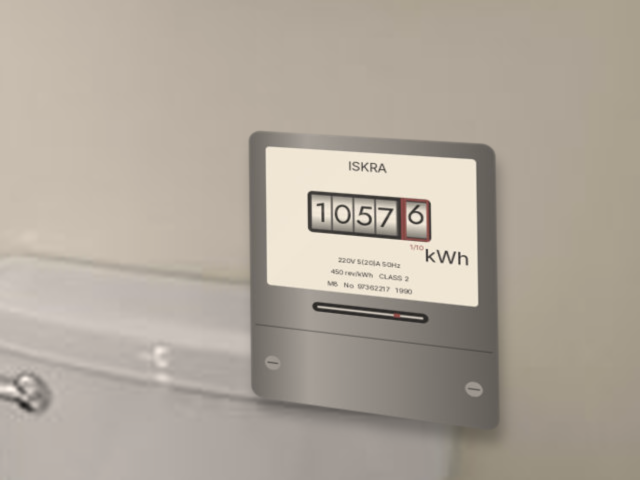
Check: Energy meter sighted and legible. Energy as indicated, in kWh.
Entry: 1057.6 kWh
